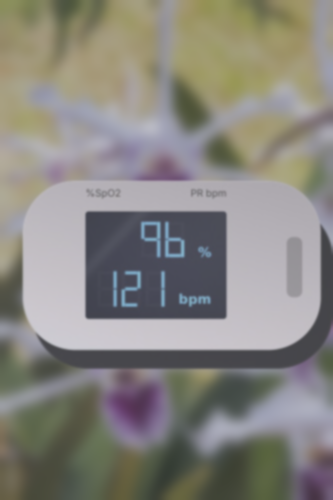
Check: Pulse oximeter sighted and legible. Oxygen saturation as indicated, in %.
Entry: 96 %
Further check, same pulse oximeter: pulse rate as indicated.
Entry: 121 bpm
